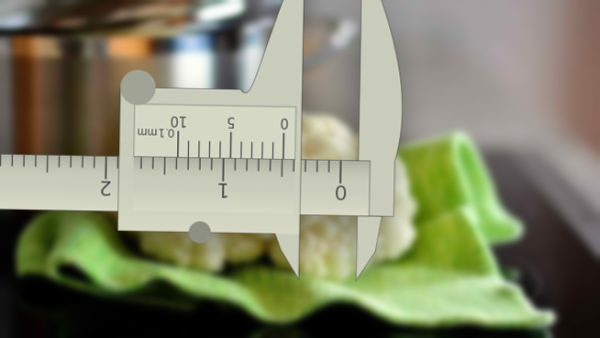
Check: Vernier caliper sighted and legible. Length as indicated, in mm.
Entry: 4.9 mm
